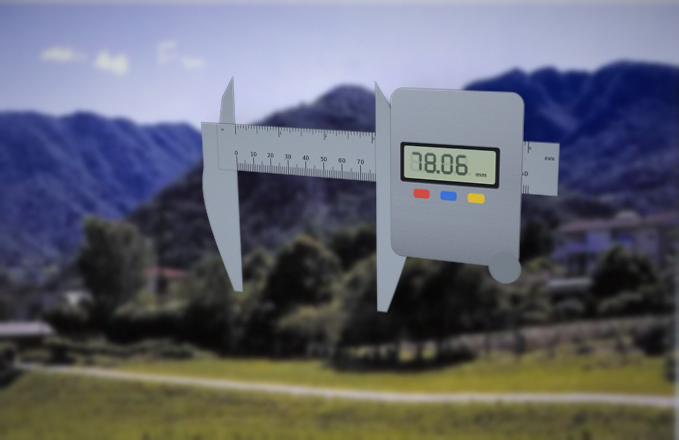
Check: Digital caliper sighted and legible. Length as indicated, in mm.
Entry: 78.06 mm
